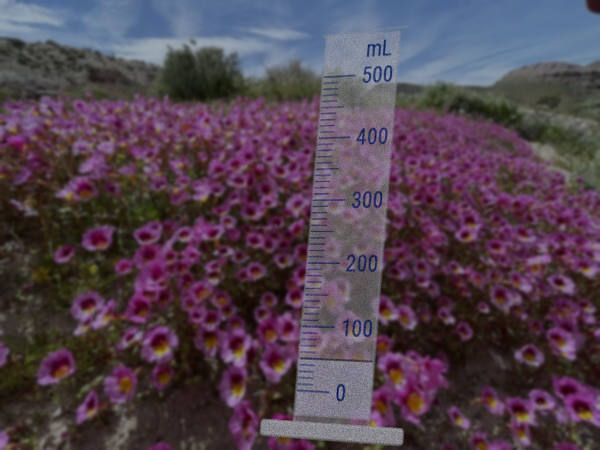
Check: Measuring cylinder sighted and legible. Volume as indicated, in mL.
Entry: 50 mL
